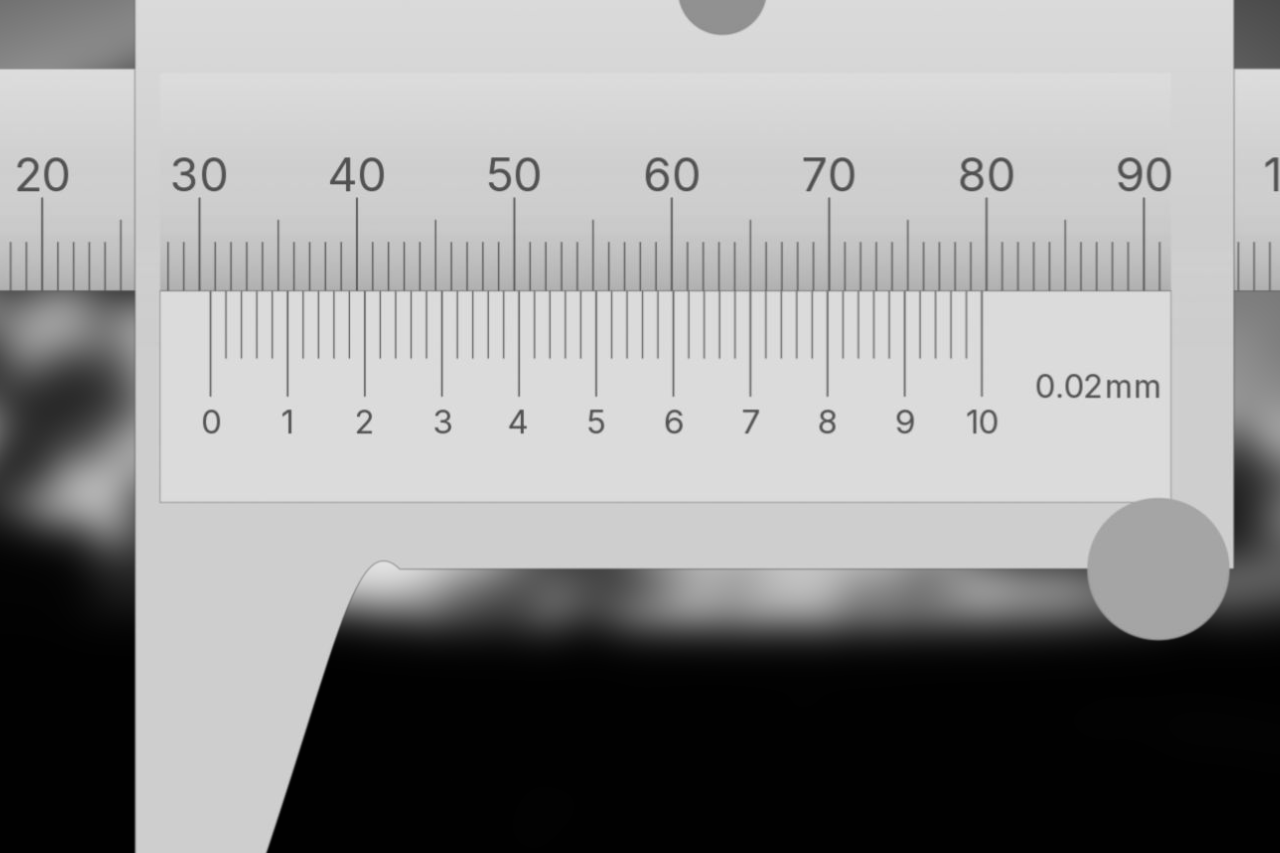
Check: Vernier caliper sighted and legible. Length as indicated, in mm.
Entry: 30.7 mm
